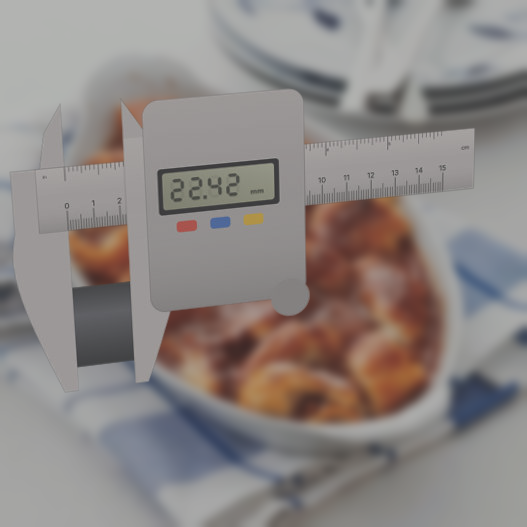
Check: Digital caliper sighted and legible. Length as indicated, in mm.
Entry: 22.42 mm
